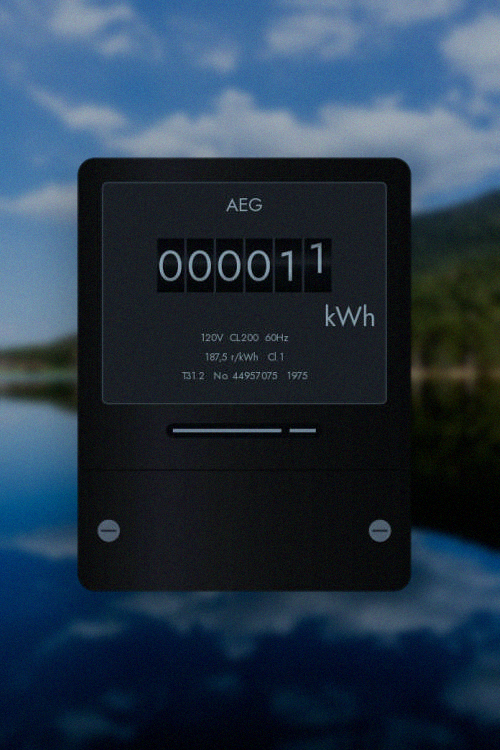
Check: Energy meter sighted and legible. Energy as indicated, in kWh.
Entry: 11 kWh
